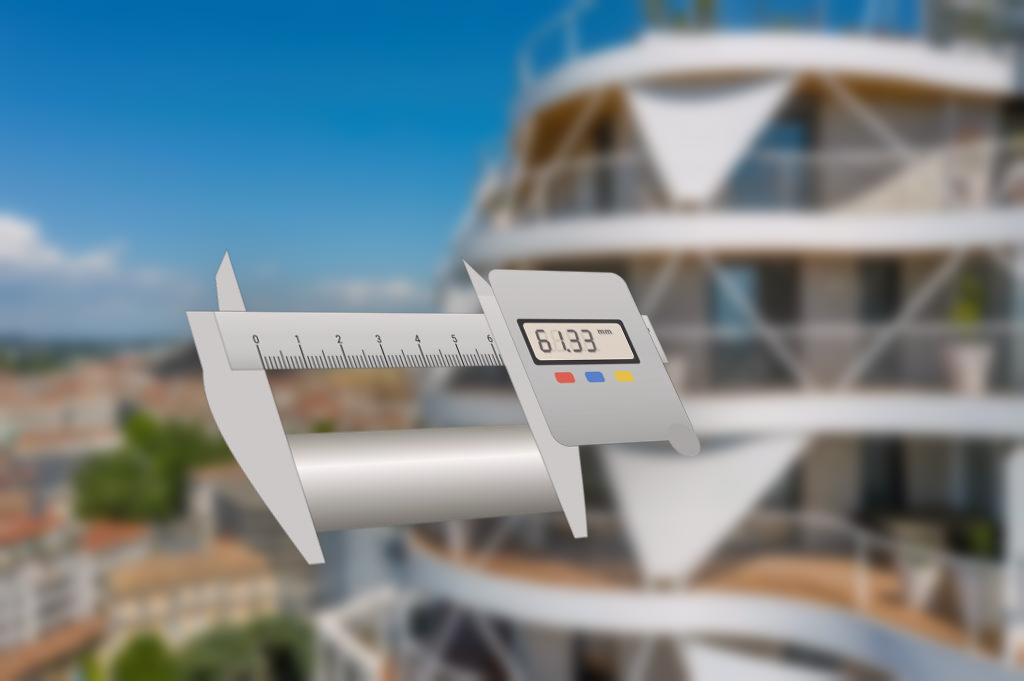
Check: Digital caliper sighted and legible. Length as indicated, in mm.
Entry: 61.33 mm
